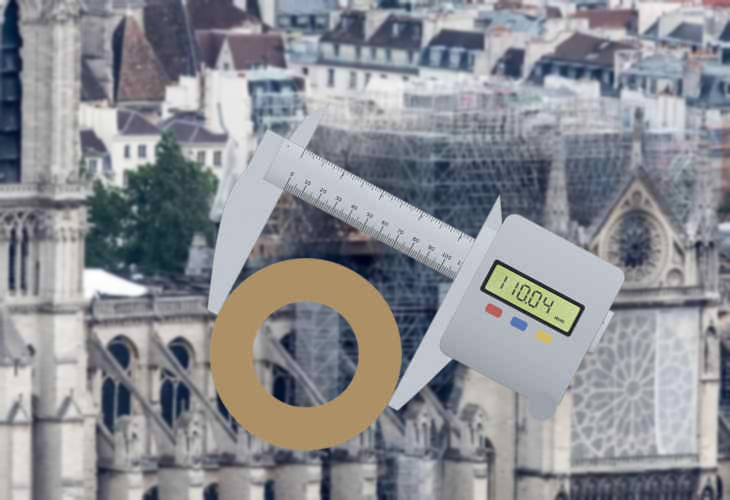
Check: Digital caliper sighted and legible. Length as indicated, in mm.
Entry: 110.04 mm
